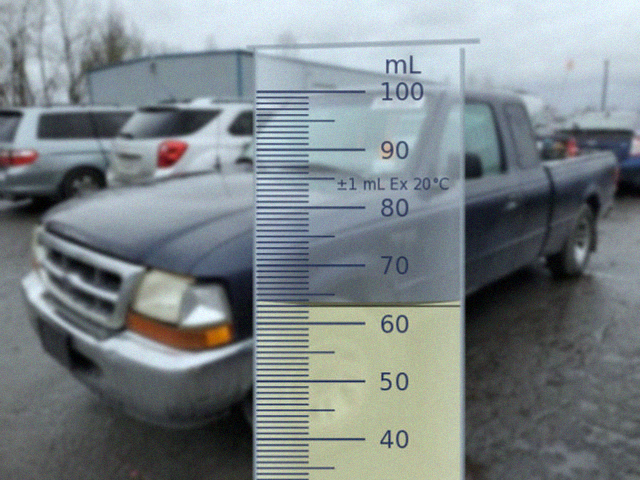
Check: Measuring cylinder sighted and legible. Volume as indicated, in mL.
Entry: 63 mL
